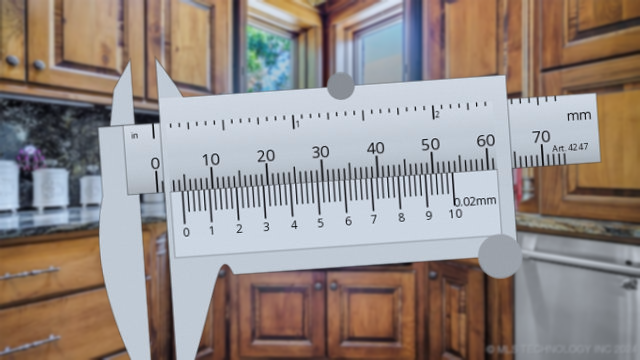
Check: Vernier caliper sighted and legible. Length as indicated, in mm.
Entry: 4.5 mm
